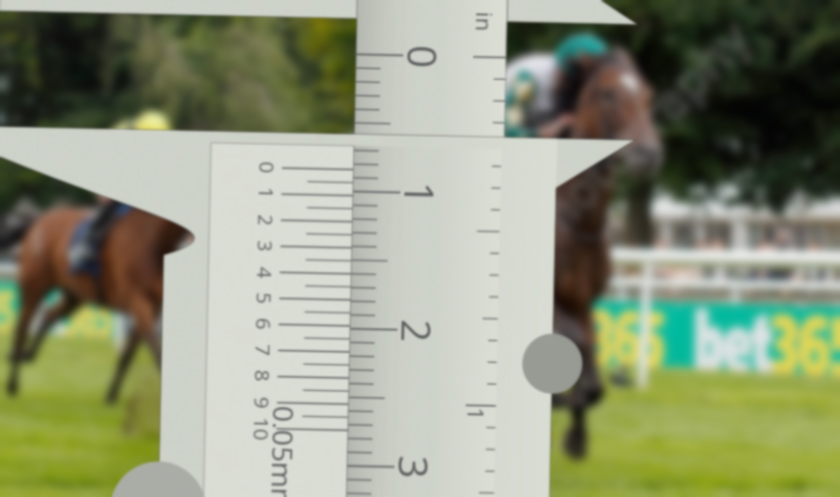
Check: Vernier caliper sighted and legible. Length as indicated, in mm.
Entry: 8.4 mm
